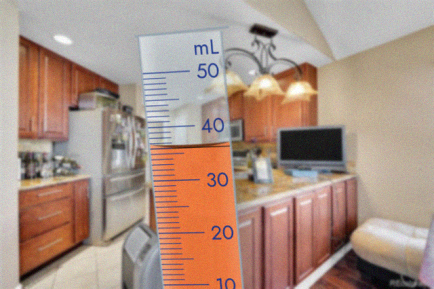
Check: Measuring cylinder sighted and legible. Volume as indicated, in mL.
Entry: 36 mL
